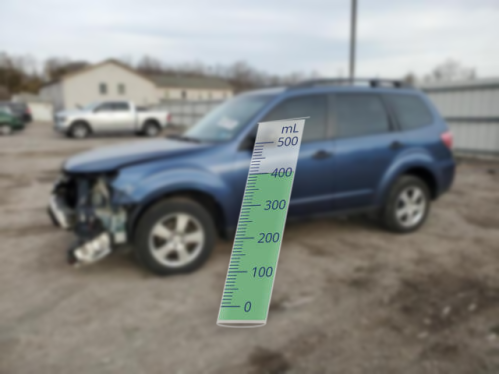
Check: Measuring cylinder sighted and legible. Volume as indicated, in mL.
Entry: 400 mL
